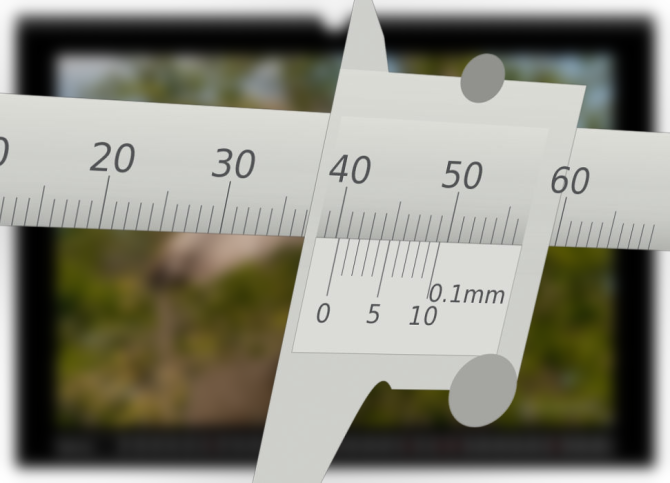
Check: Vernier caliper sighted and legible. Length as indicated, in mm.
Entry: 40.3 mm
